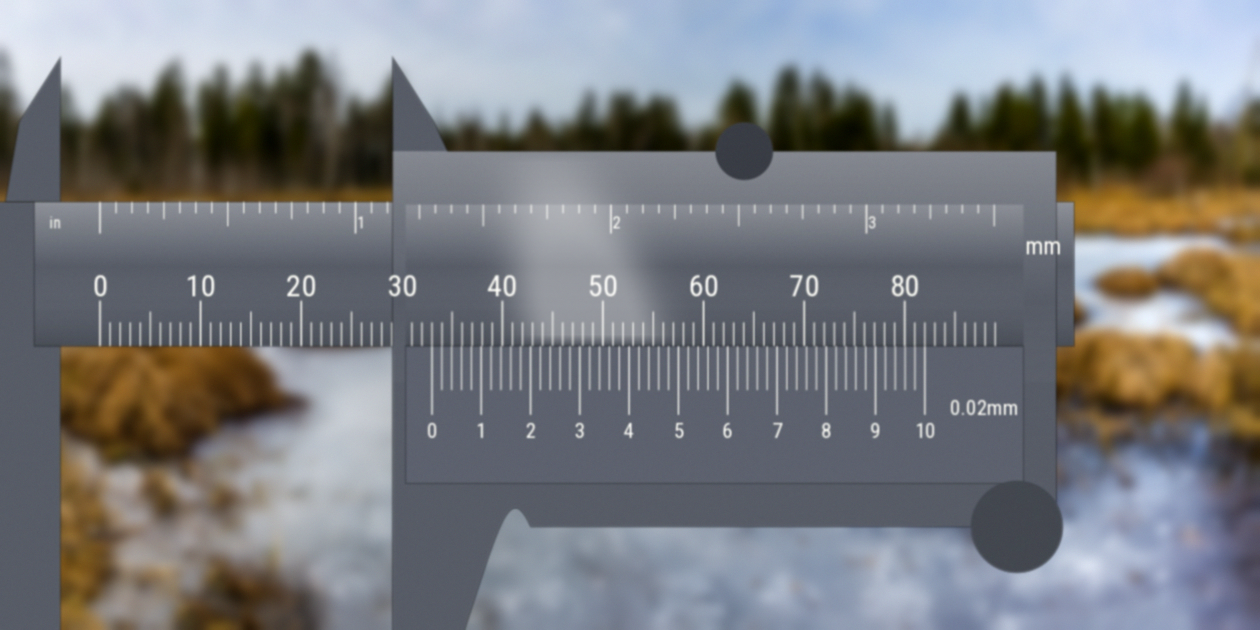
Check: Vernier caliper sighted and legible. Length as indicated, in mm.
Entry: 33.0 mm
